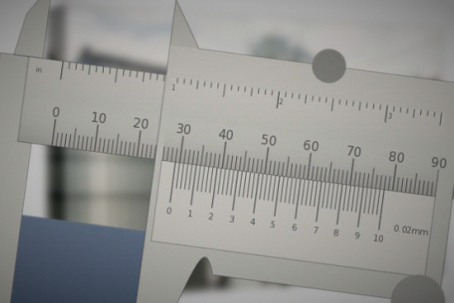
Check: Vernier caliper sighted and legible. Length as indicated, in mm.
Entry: 29.0 mm
